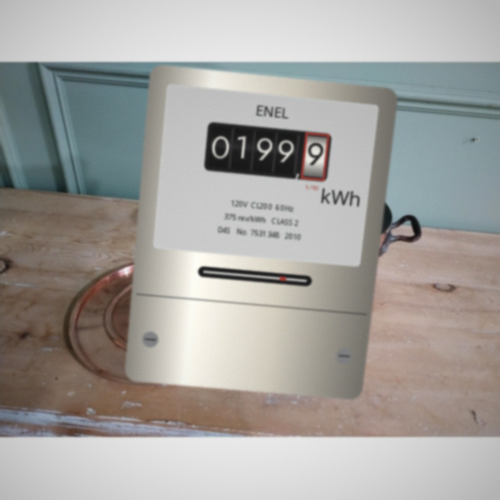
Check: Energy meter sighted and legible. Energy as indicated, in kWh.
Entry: 199.9 kWh
